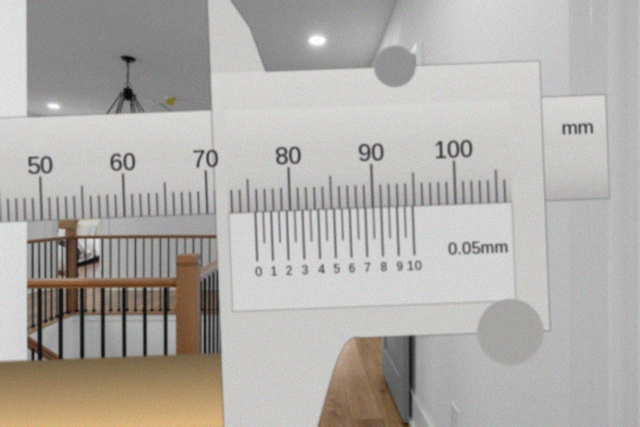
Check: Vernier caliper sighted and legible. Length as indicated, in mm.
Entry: 75.8 mm
